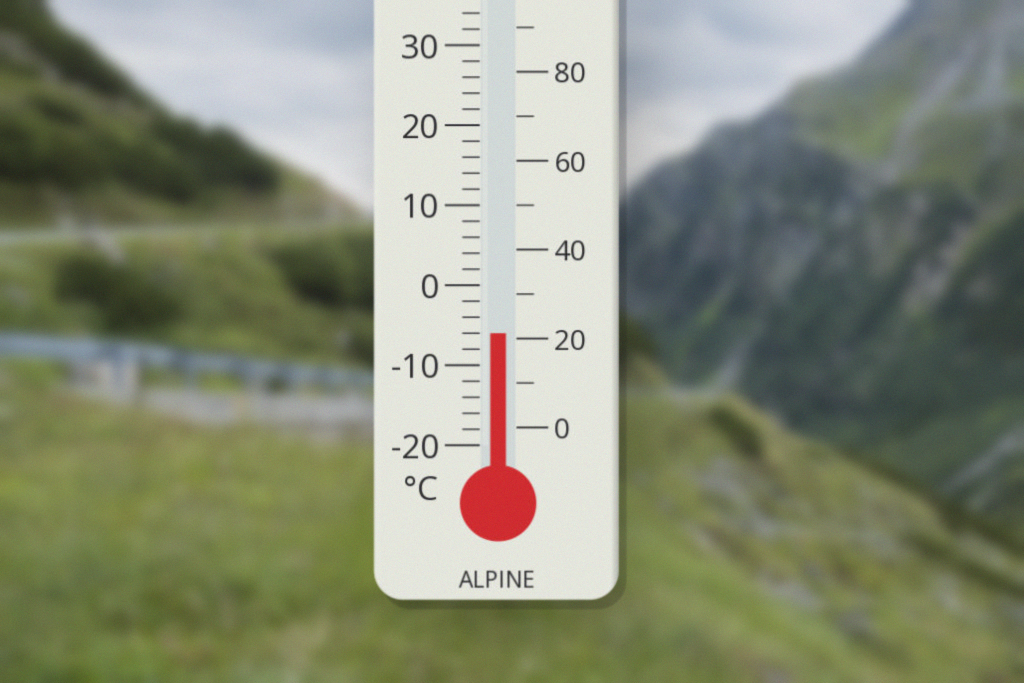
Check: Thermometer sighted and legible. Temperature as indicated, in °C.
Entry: -6 °C
